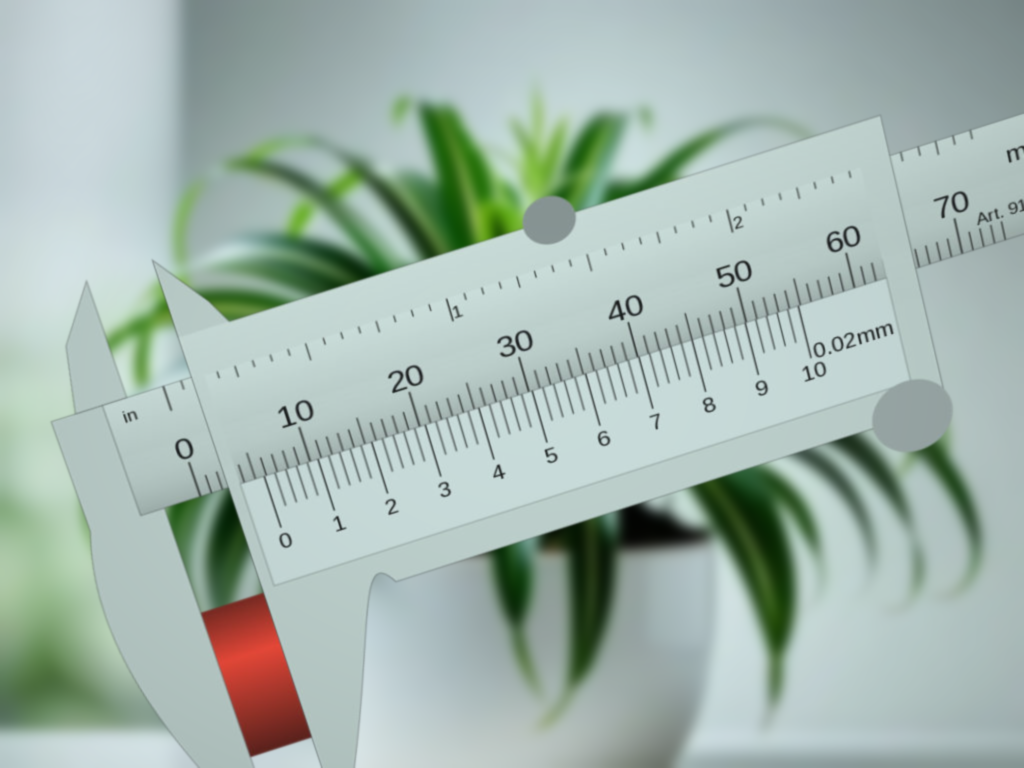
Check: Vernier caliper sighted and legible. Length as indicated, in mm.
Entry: 5.8 mm
